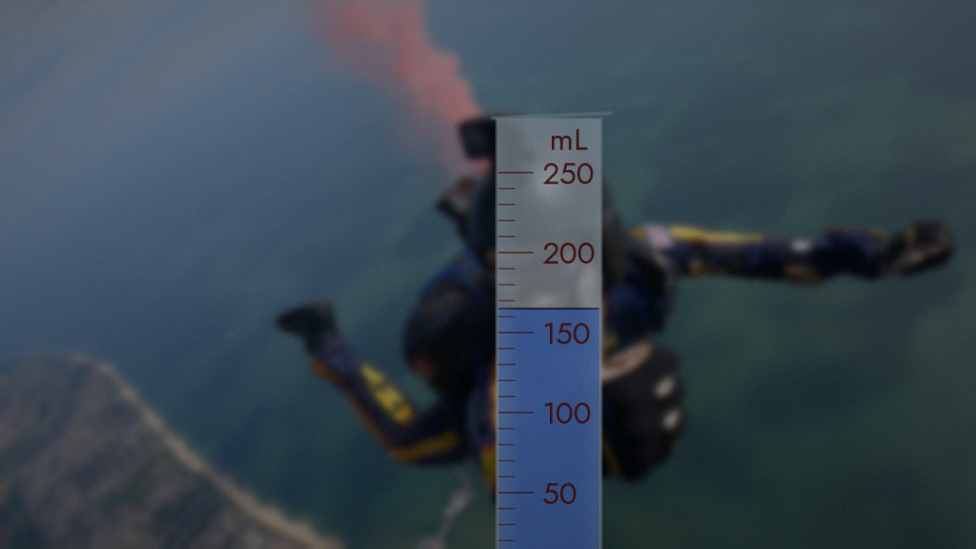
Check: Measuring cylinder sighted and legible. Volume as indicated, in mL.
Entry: 165 mL
